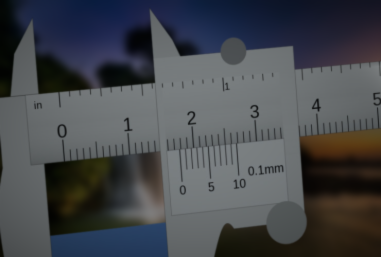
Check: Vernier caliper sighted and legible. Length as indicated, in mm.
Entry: 17.8 mm
